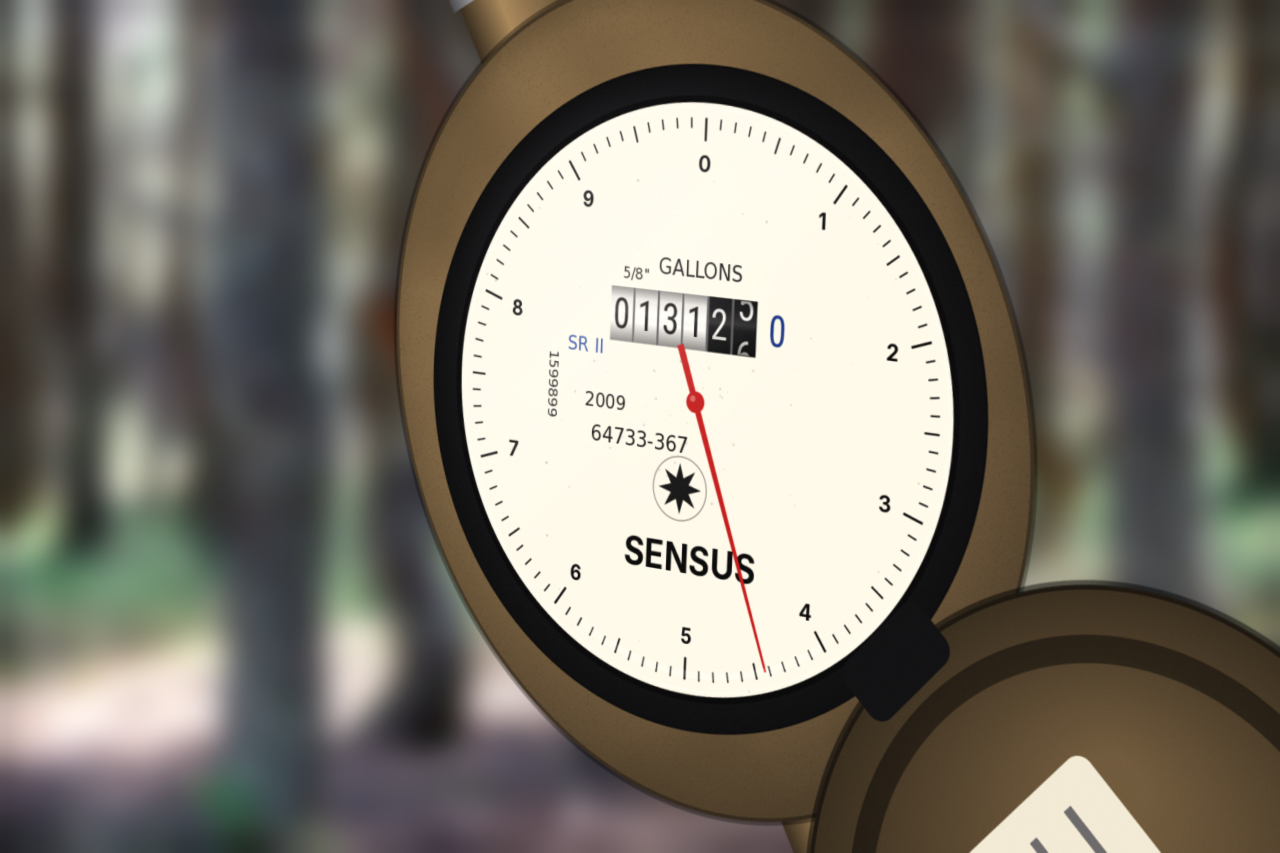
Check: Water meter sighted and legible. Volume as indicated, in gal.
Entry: 131254.4 gal
